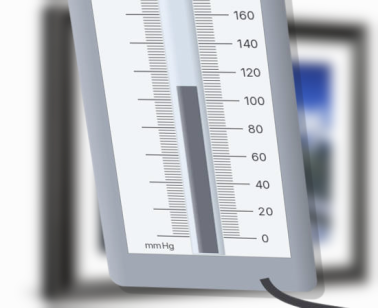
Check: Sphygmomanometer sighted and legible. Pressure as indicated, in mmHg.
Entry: 110 mmHg
